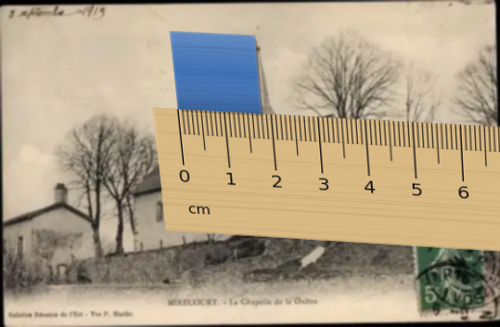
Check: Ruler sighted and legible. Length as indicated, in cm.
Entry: 1.8 cm
